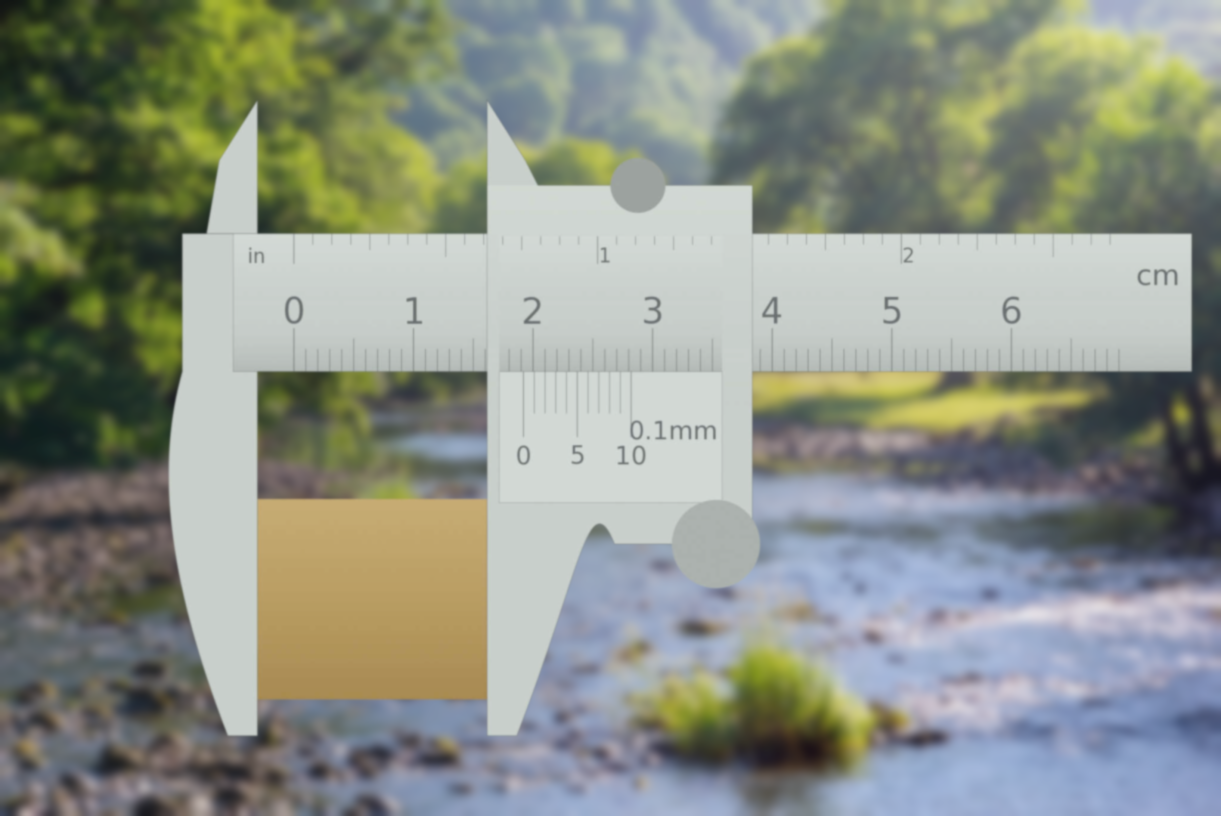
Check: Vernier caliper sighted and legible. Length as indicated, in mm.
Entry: 19.2 mm
